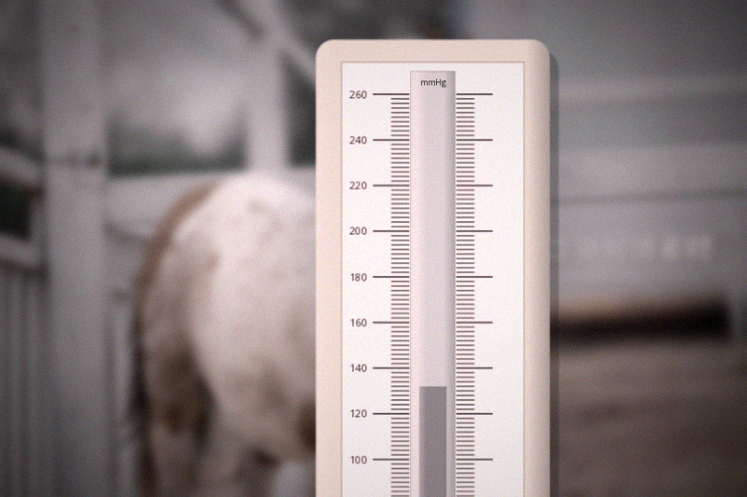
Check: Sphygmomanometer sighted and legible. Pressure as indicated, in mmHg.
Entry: 132 mmHg
